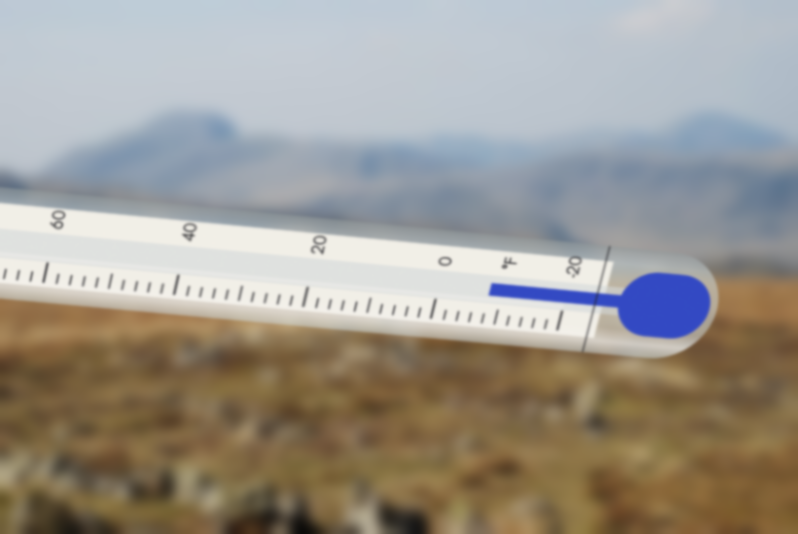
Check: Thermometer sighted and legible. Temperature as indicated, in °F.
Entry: -8 °F
